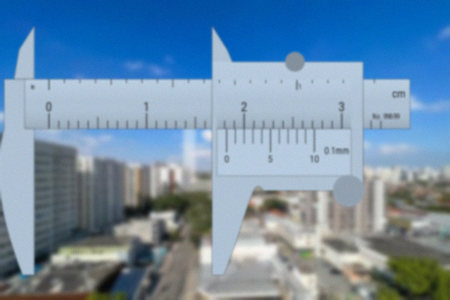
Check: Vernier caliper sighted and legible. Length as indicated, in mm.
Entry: 18.2 mm
